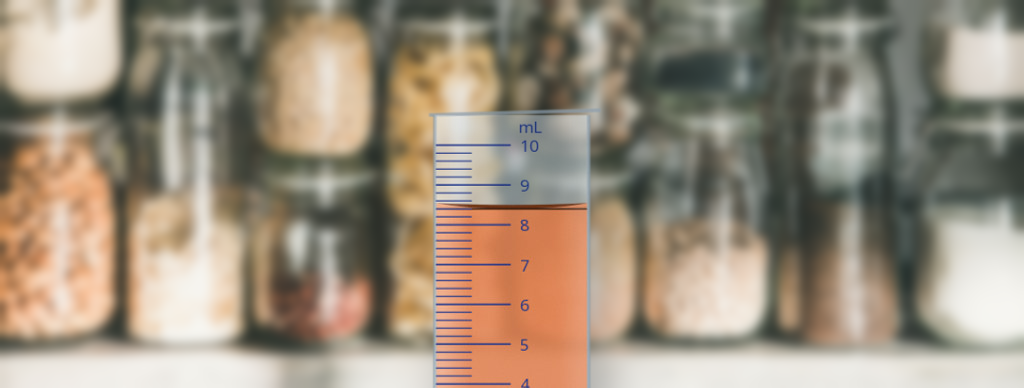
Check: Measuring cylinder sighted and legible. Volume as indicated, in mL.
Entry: 8.4 mL
